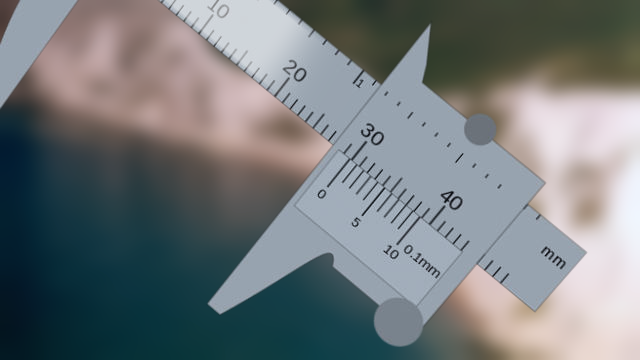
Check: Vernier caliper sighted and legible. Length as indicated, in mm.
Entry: 29.8 mm
